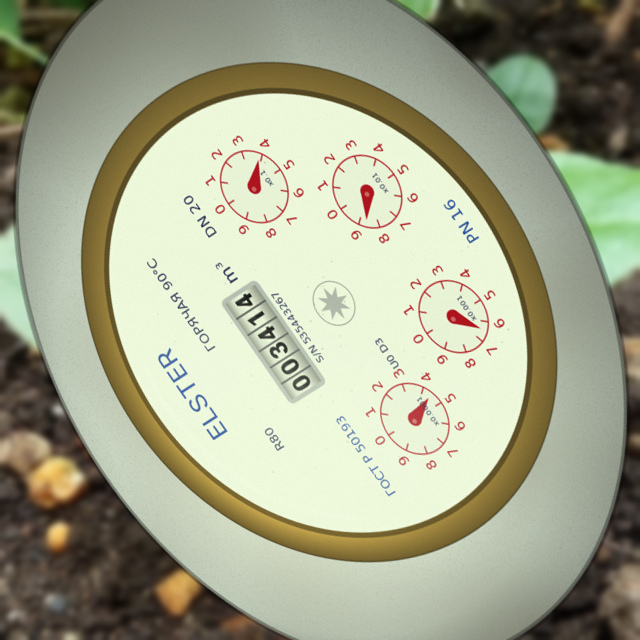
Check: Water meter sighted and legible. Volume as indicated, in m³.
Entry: 3414.3864 m³
